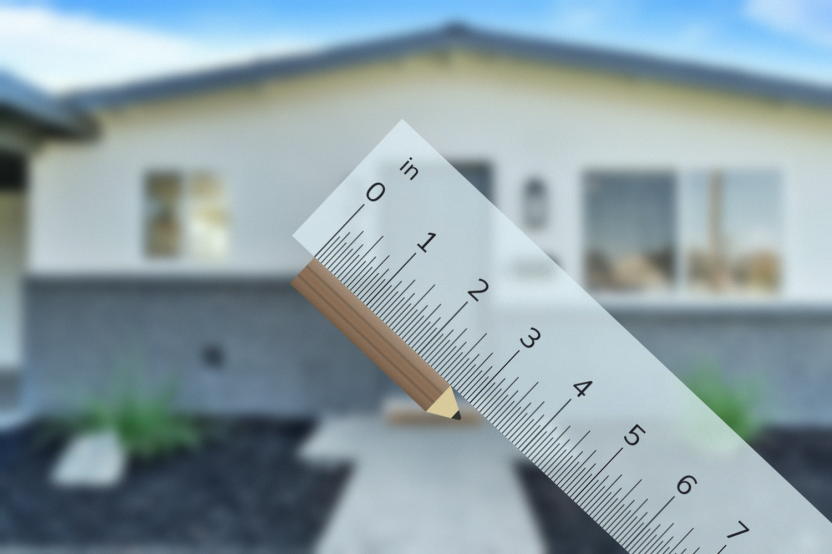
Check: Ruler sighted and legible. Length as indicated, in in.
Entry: 3.0625 in
